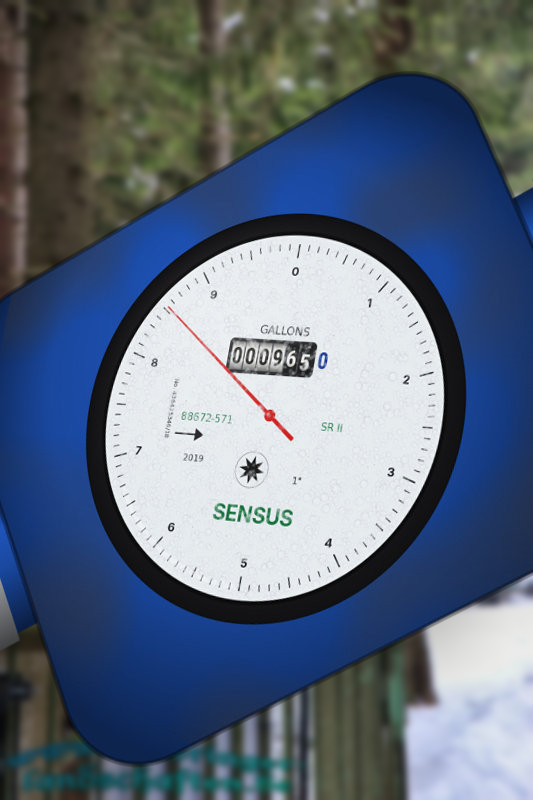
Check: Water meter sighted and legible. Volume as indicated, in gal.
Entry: 9648.5 gal
